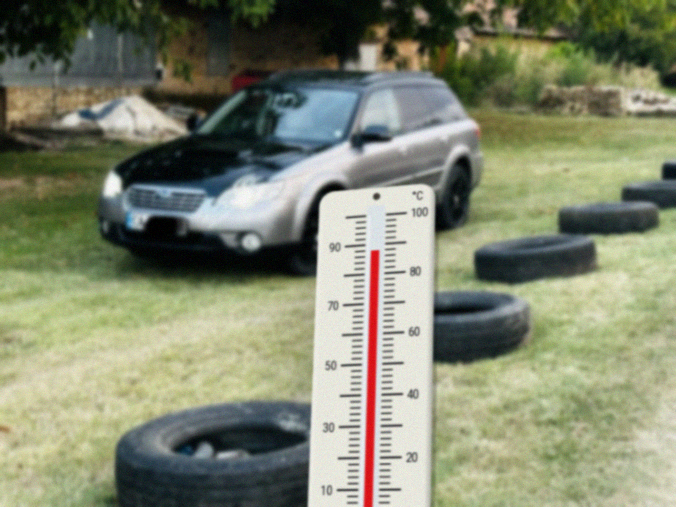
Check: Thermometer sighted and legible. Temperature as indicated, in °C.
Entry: 88 °C
